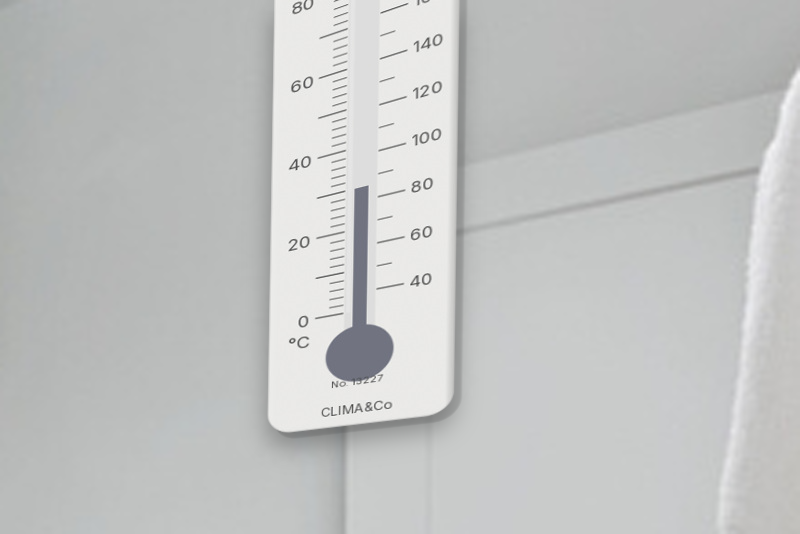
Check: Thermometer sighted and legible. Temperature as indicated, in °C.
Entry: 30 °C
